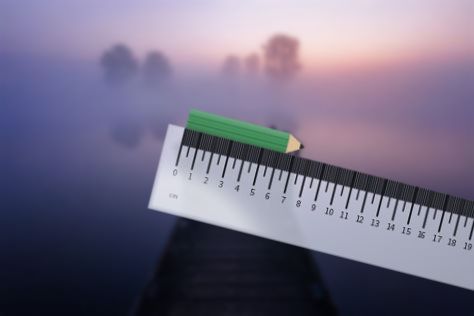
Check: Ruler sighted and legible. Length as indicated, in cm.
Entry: 7.5 cm
